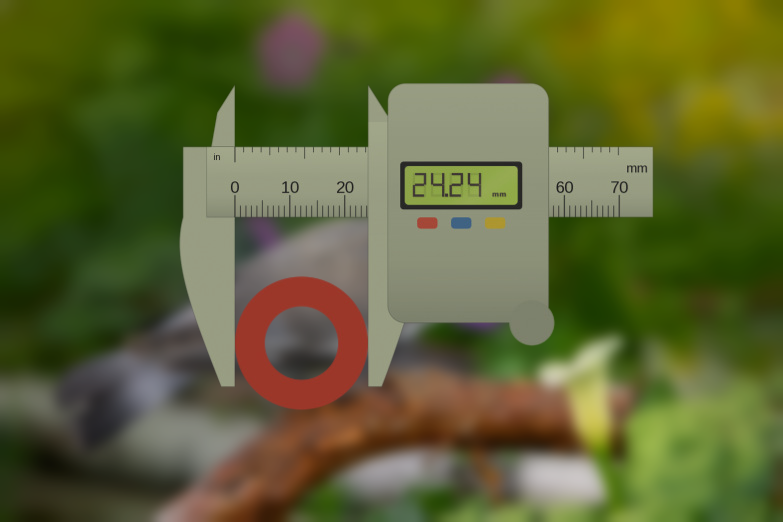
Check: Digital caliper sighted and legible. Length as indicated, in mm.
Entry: 24.24 mm
